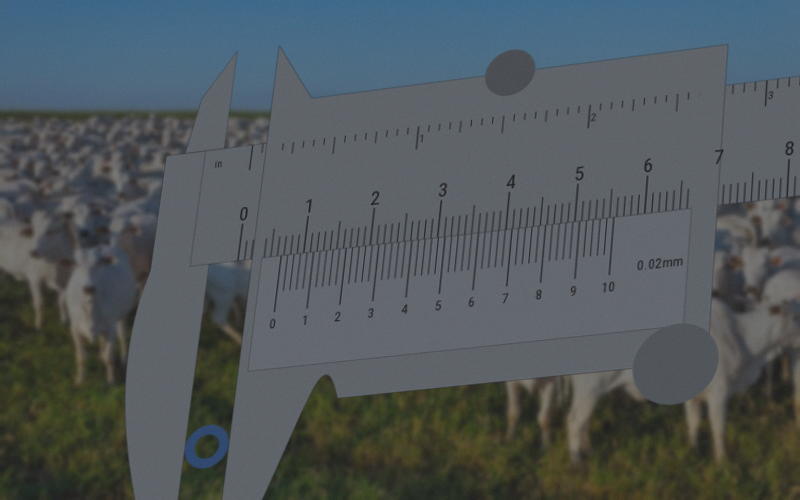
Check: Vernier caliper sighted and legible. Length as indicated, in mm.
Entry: 6.6 mm
